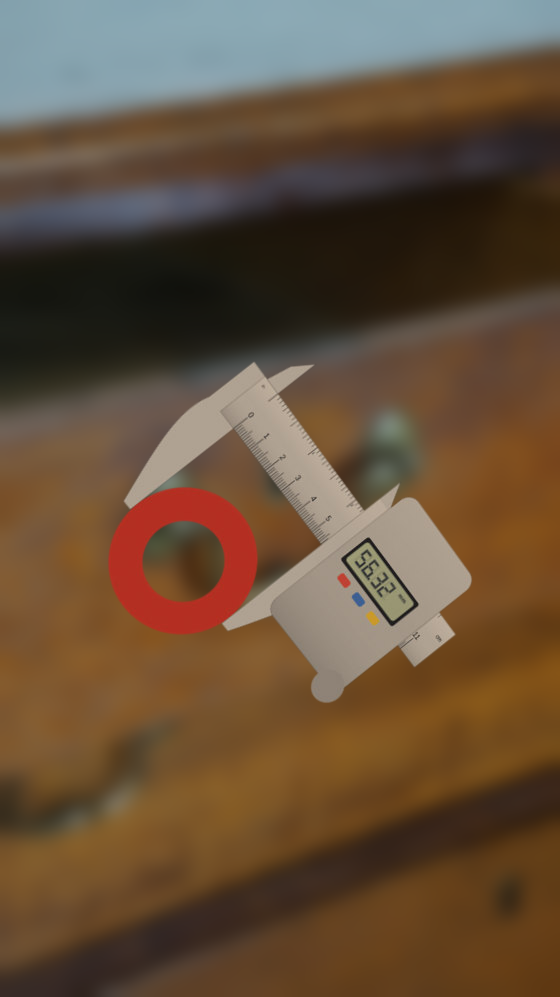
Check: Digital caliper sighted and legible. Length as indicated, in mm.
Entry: 56.32 mm
